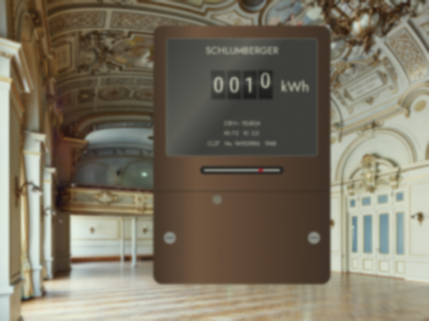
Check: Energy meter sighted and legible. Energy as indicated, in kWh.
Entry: 10 kWh
